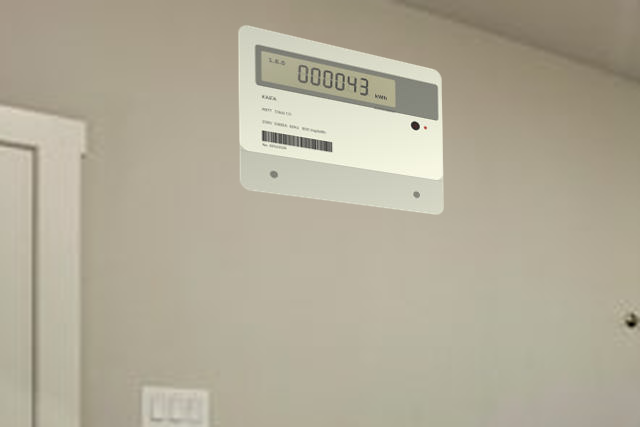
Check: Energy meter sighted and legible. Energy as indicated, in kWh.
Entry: 43 kWh
